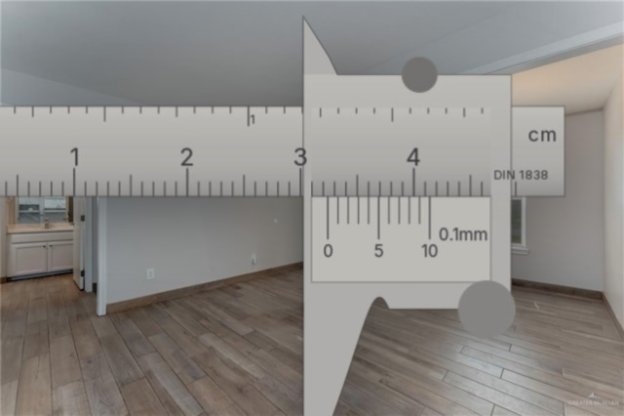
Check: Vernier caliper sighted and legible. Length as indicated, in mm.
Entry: 32.4 mm
